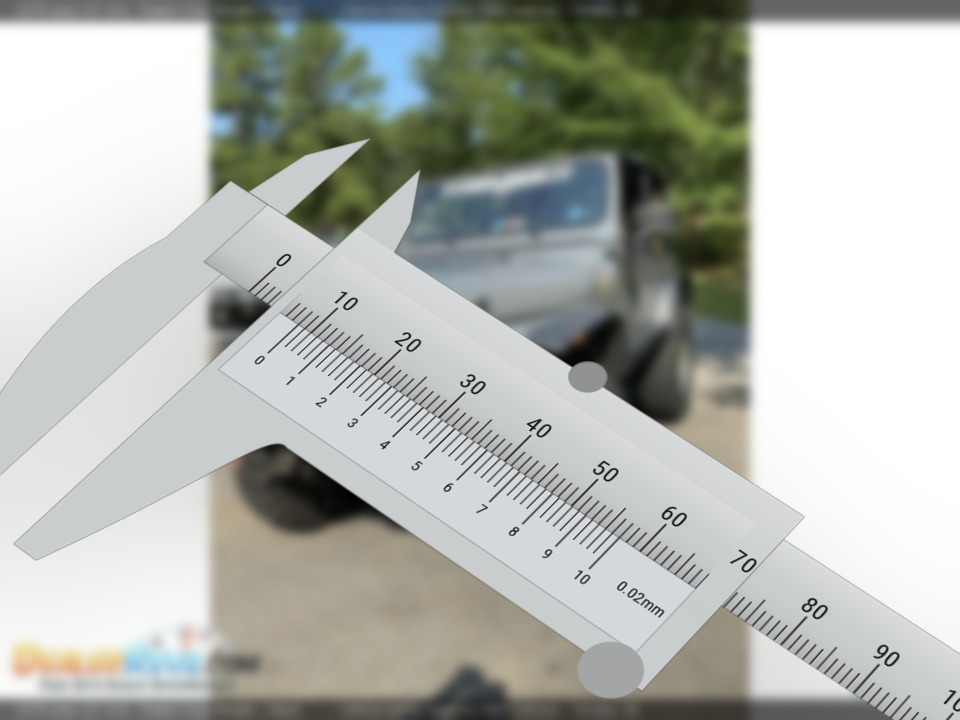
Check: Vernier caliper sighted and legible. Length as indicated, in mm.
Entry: 8.0 mm
